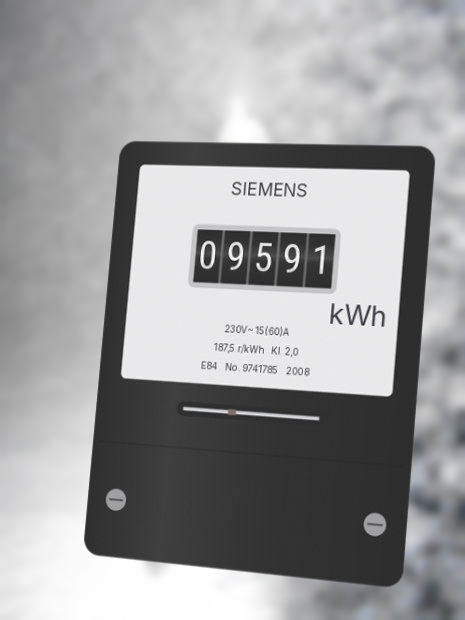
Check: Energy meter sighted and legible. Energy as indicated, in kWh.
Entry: 9591 kWh
